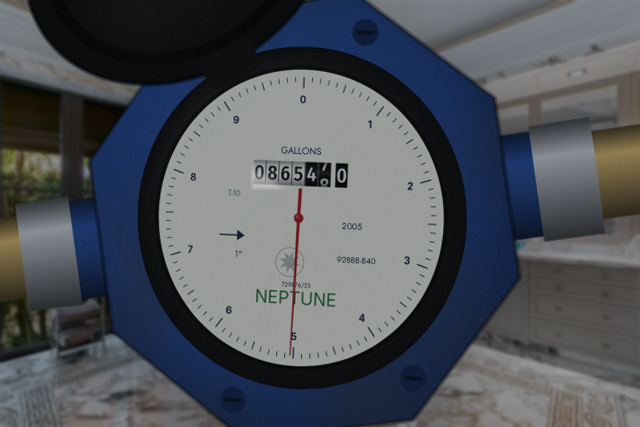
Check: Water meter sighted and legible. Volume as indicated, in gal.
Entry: 865475.0 gal
